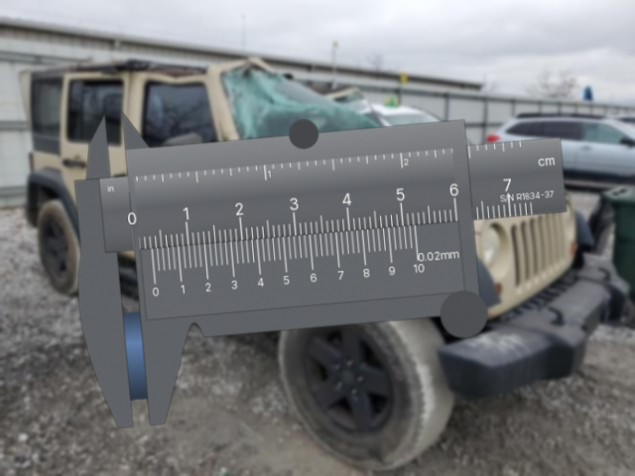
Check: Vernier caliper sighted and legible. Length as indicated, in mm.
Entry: 3.2 mm
